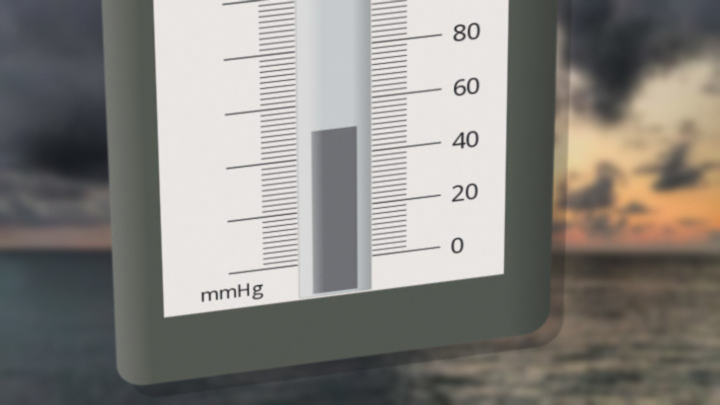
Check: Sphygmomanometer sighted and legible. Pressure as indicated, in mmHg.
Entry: 50 mmHg
